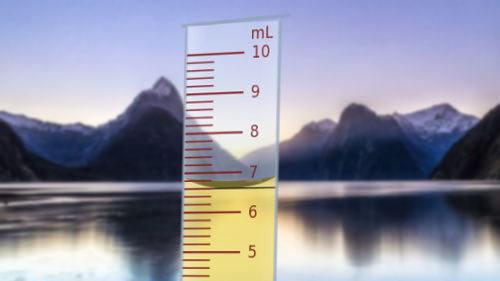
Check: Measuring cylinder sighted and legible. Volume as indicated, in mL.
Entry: 6.6 mL
